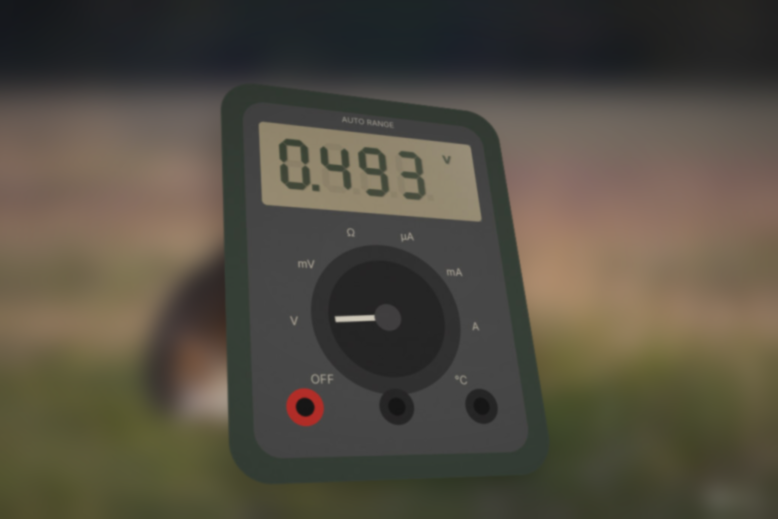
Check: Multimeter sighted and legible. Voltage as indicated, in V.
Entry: 0.493 V
